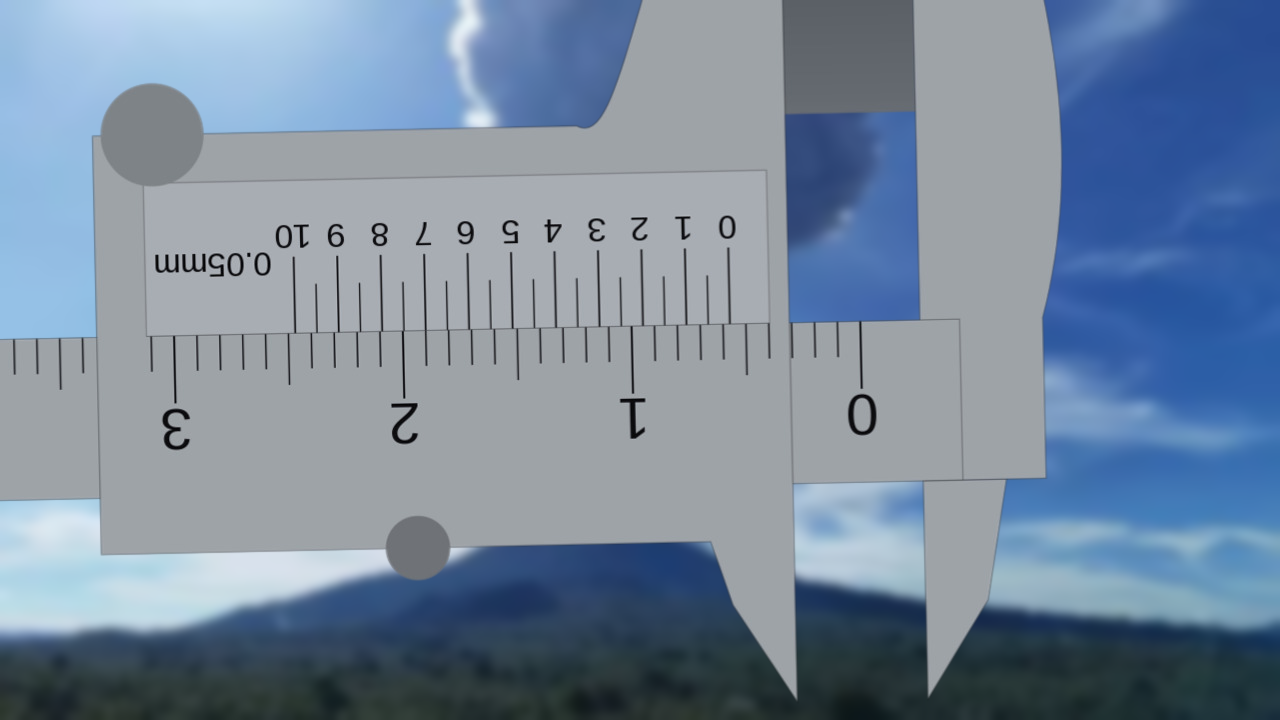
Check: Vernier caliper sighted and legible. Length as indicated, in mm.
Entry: 5.7 mm
